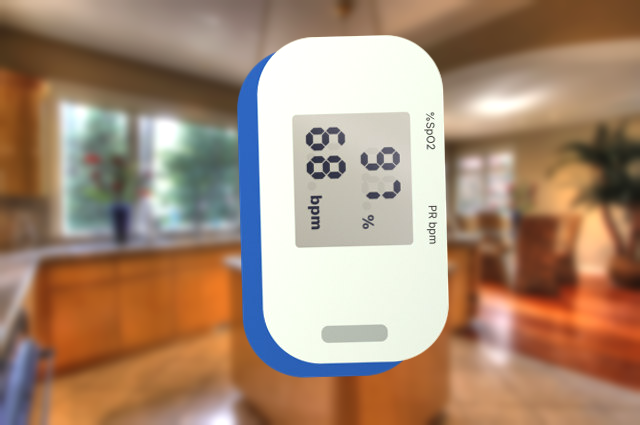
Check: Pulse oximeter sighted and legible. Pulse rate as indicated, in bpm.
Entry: 68 bpm
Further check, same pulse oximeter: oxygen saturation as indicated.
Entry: 97 %
